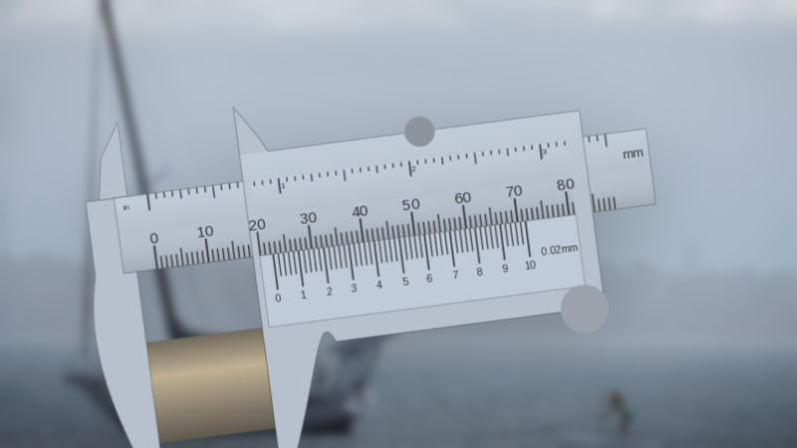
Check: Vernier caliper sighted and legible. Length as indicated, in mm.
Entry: 22.5 mm
